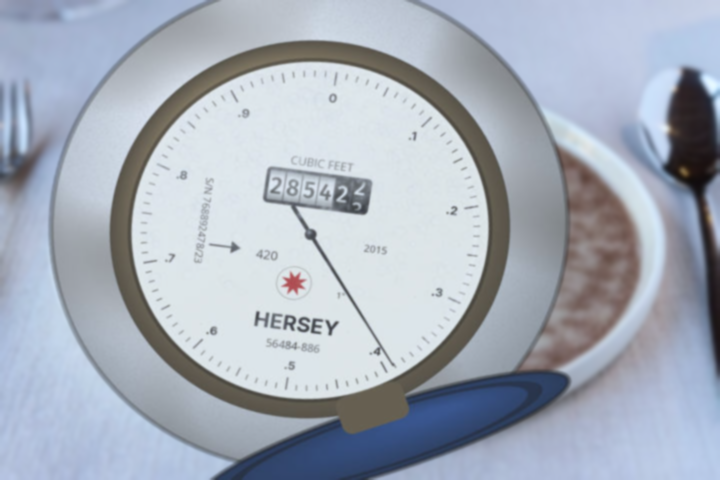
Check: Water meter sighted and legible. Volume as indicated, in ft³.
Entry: 285422.39 ft³
